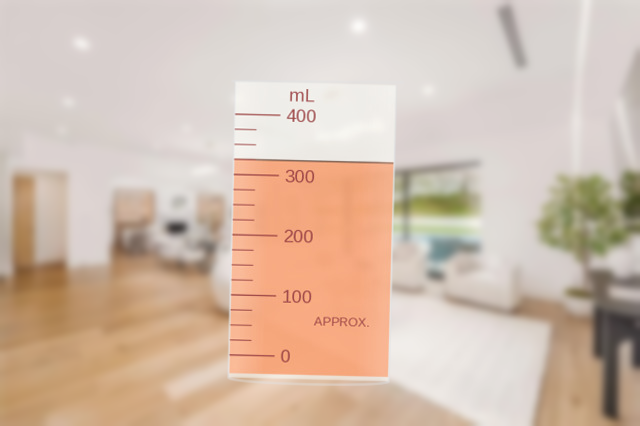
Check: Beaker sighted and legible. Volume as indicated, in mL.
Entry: 325 mL
